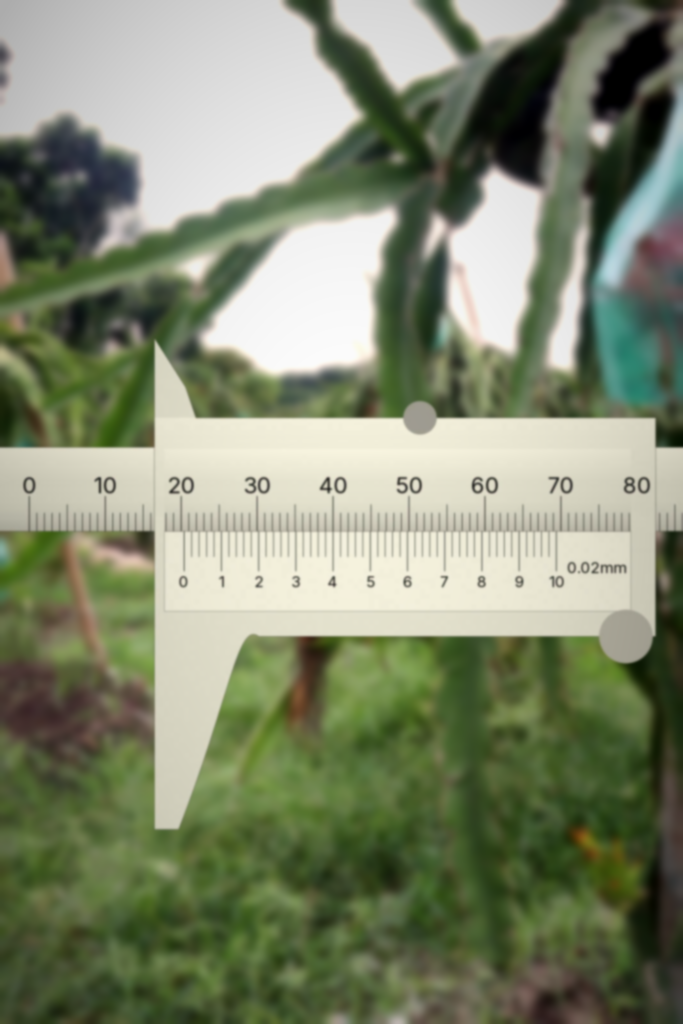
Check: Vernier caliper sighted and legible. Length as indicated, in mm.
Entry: 20.4 mm
